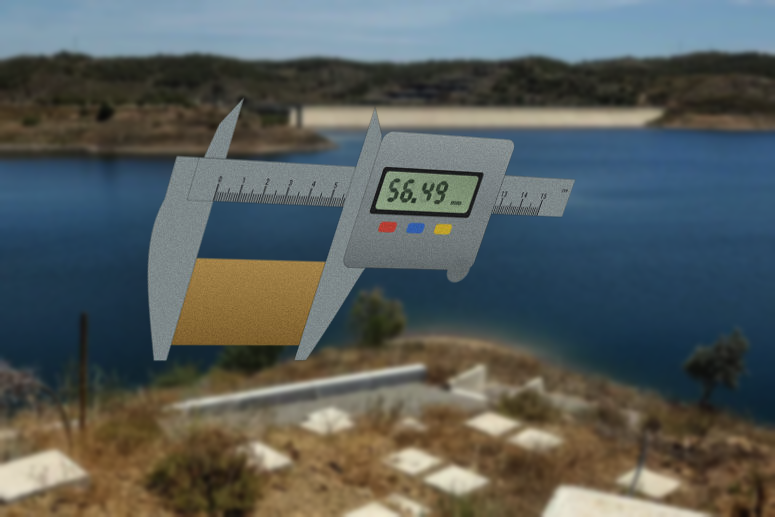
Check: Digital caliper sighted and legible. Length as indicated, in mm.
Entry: 56.49 mm
